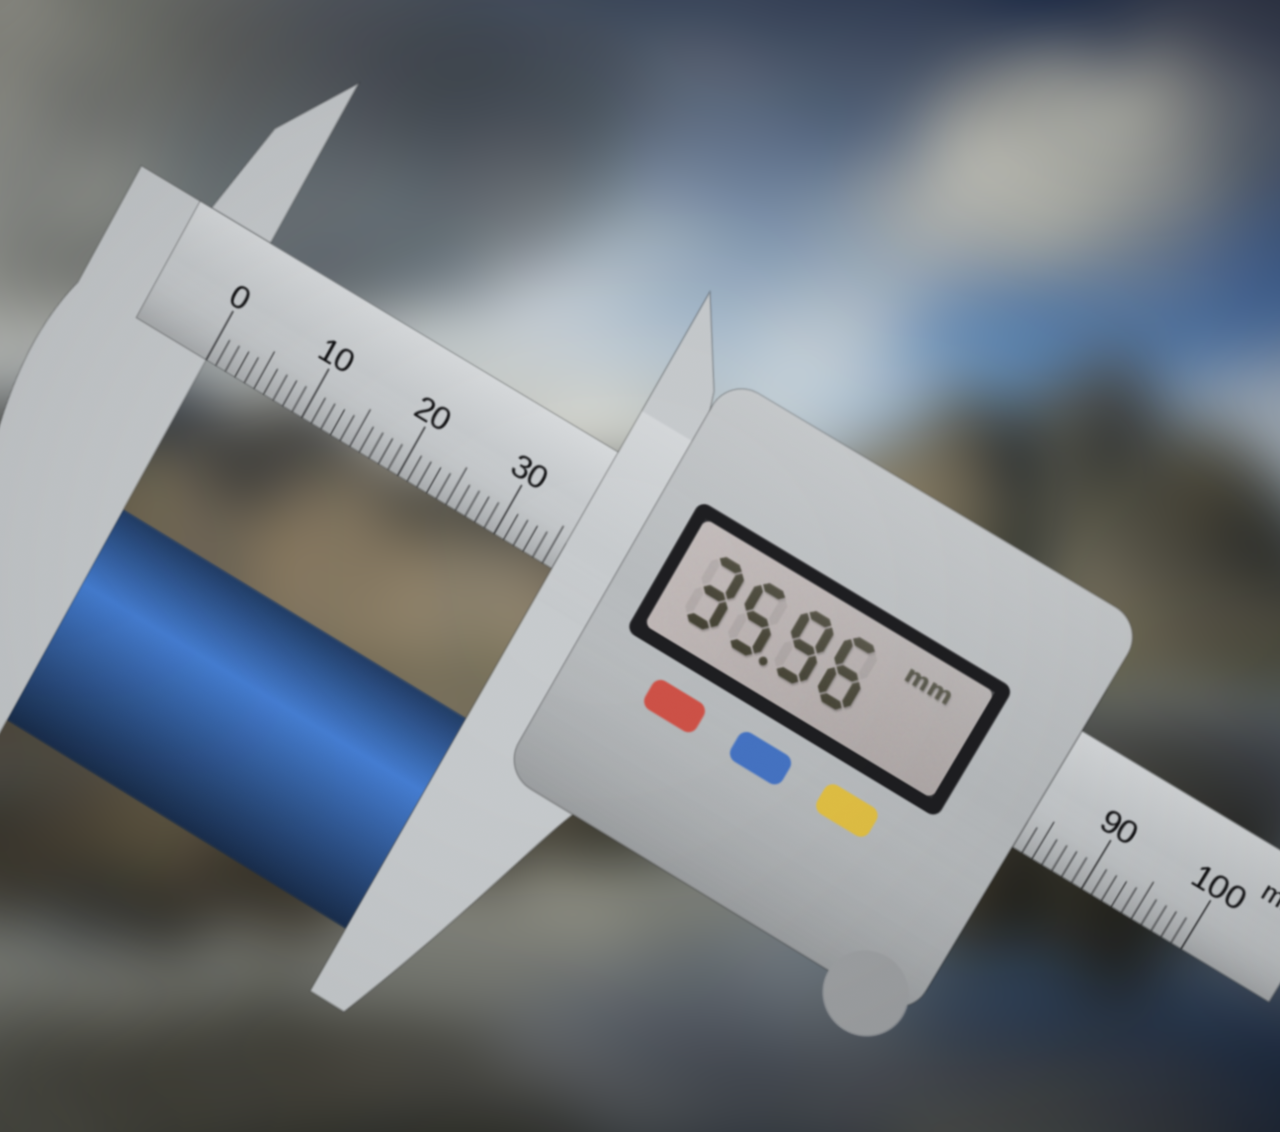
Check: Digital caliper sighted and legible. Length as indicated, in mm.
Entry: 35.96 mm
